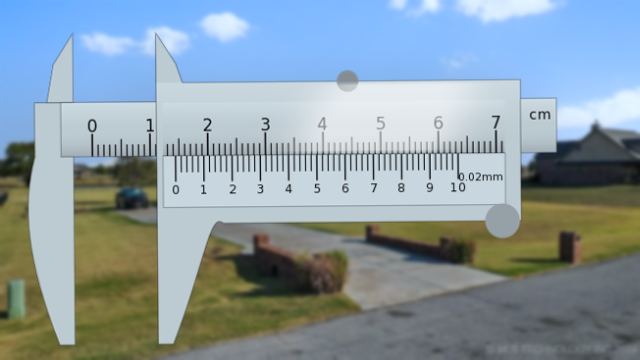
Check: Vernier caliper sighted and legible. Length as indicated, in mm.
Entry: 14.4 mm
